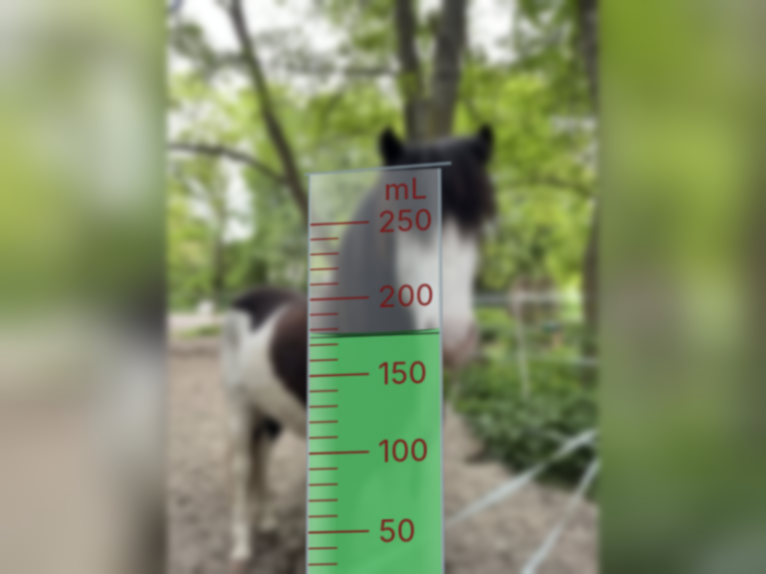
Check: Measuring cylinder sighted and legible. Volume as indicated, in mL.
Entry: 175 mL
